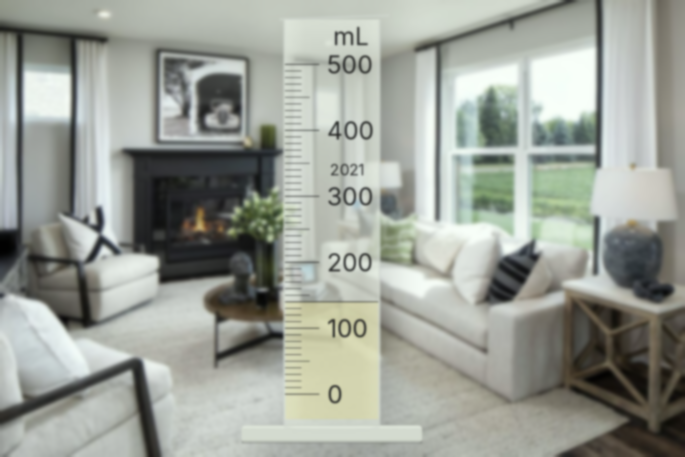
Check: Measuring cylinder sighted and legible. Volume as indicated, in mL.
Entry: 140 mL
